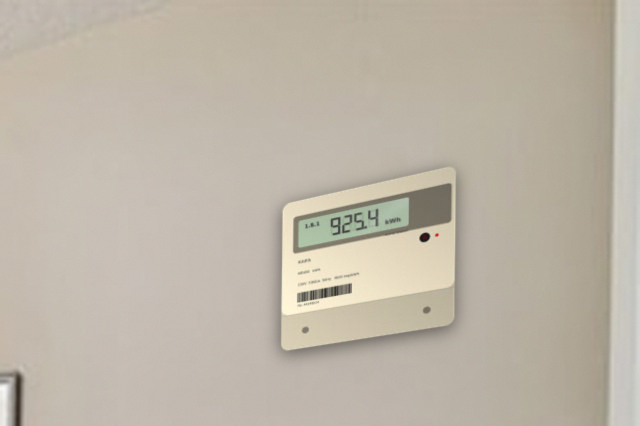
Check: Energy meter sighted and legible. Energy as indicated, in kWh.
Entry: 925.4 kWh
